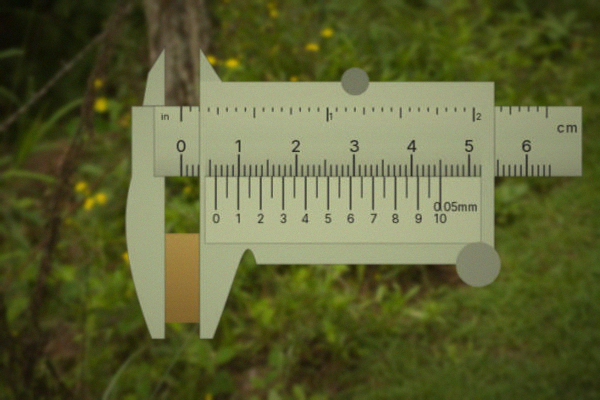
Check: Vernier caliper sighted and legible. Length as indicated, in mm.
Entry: 6.0 mm
